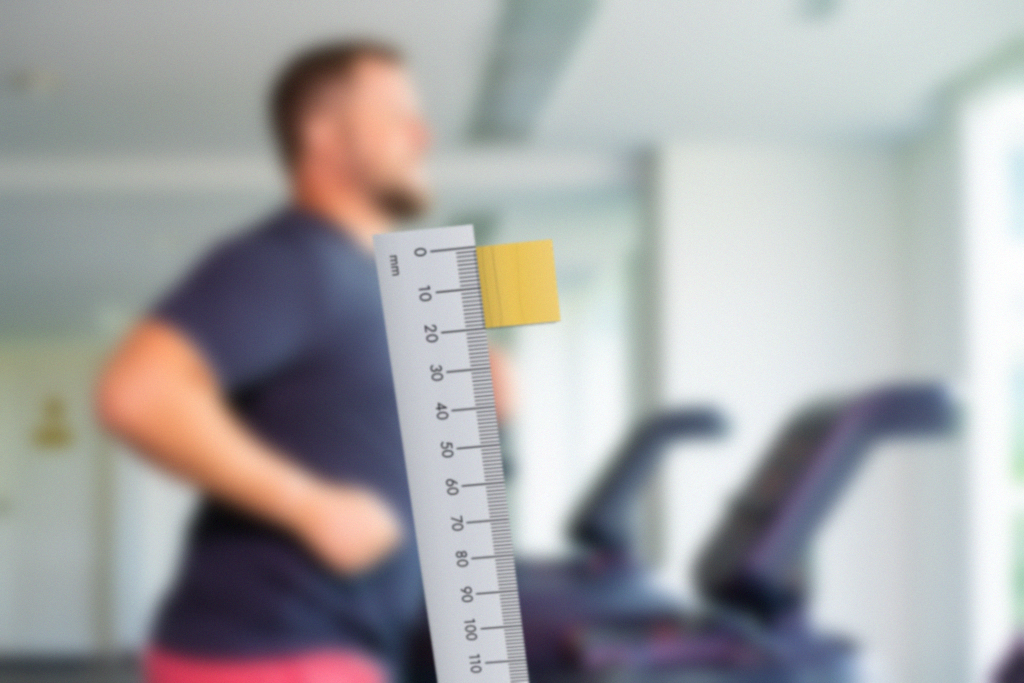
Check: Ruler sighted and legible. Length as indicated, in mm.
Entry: 20 mm
